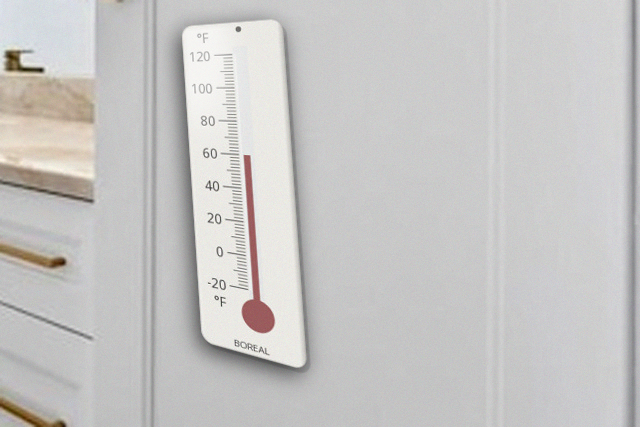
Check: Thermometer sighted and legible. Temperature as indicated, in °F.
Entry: 60 °F
